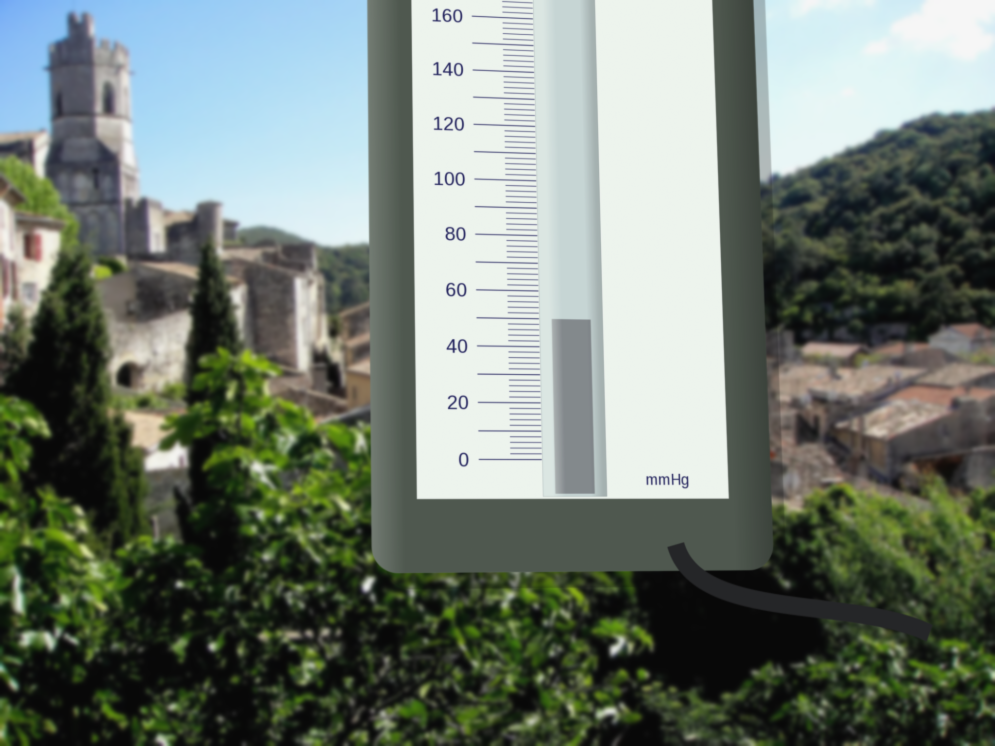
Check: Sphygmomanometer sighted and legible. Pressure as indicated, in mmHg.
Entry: 50 mmHg
